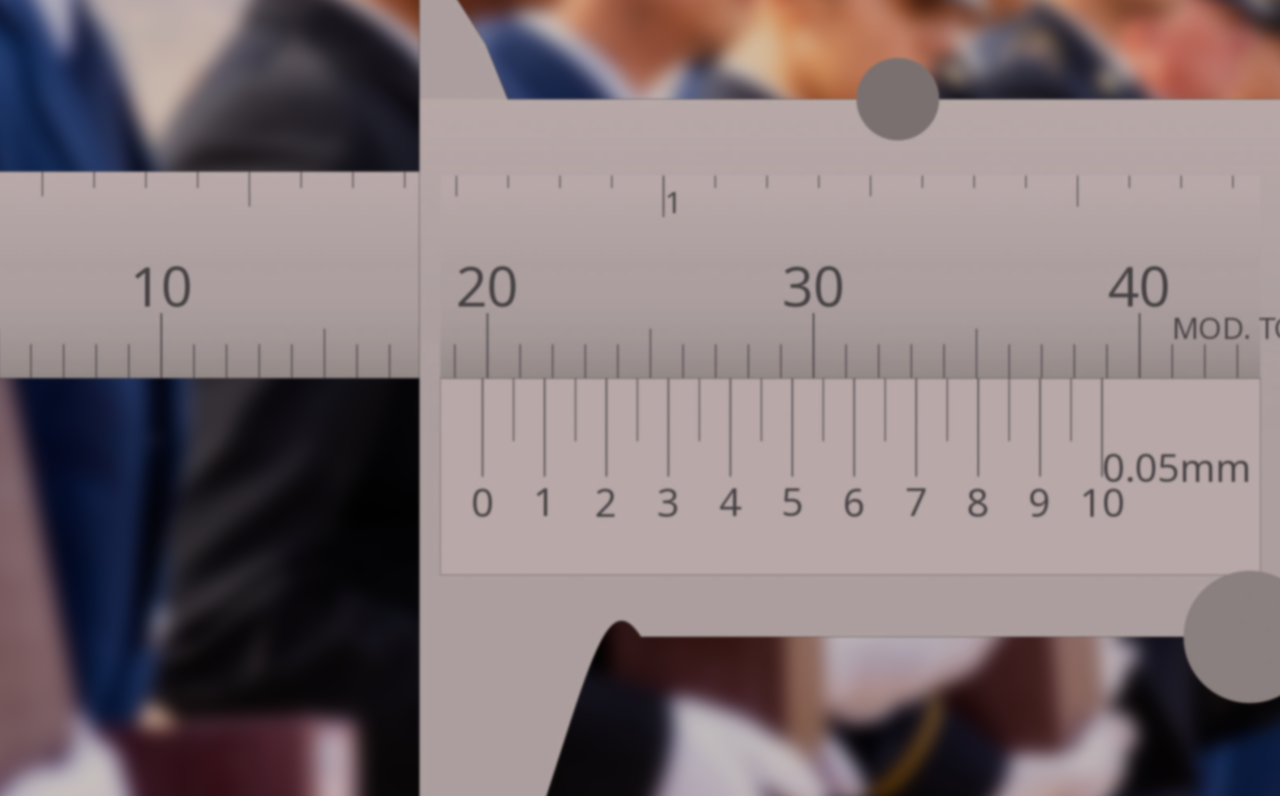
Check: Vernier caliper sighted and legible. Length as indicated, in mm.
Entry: 19.85 mm
